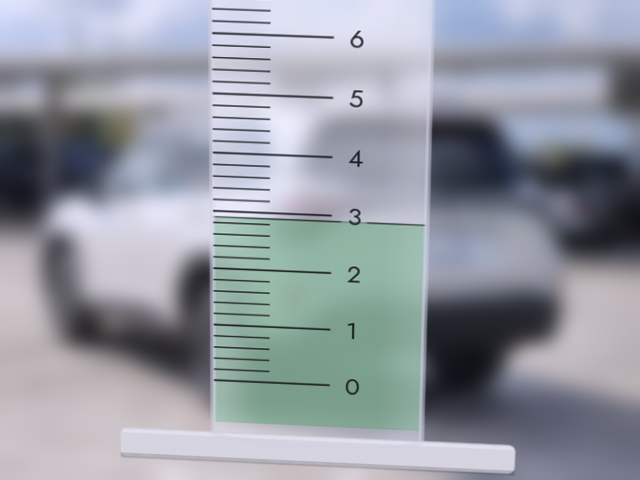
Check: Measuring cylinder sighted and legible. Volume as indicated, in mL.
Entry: 2.9 mL
